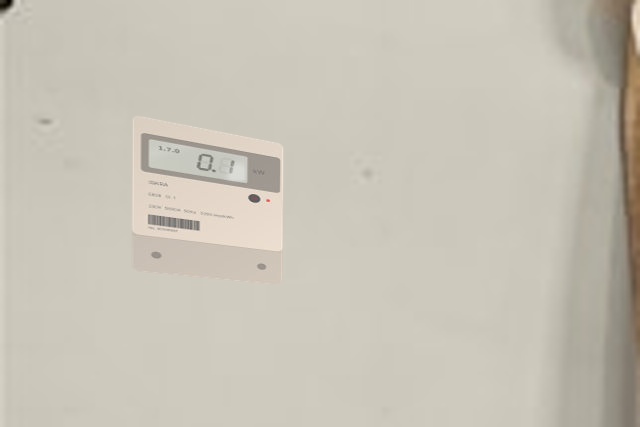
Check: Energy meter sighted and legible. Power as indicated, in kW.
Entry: 0.1 kW
